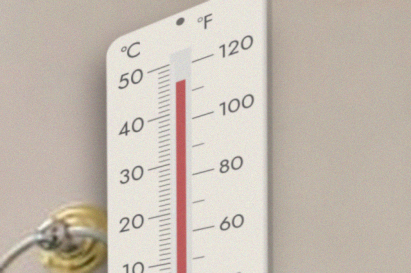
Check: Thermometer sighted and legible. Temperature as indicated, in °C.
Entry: 46 °C
